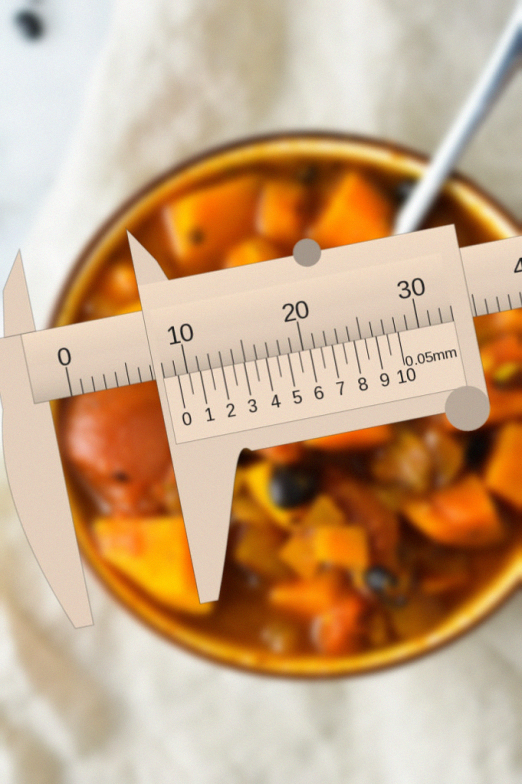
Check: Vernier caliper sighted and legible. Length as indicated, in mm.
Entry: 9.2 mm
